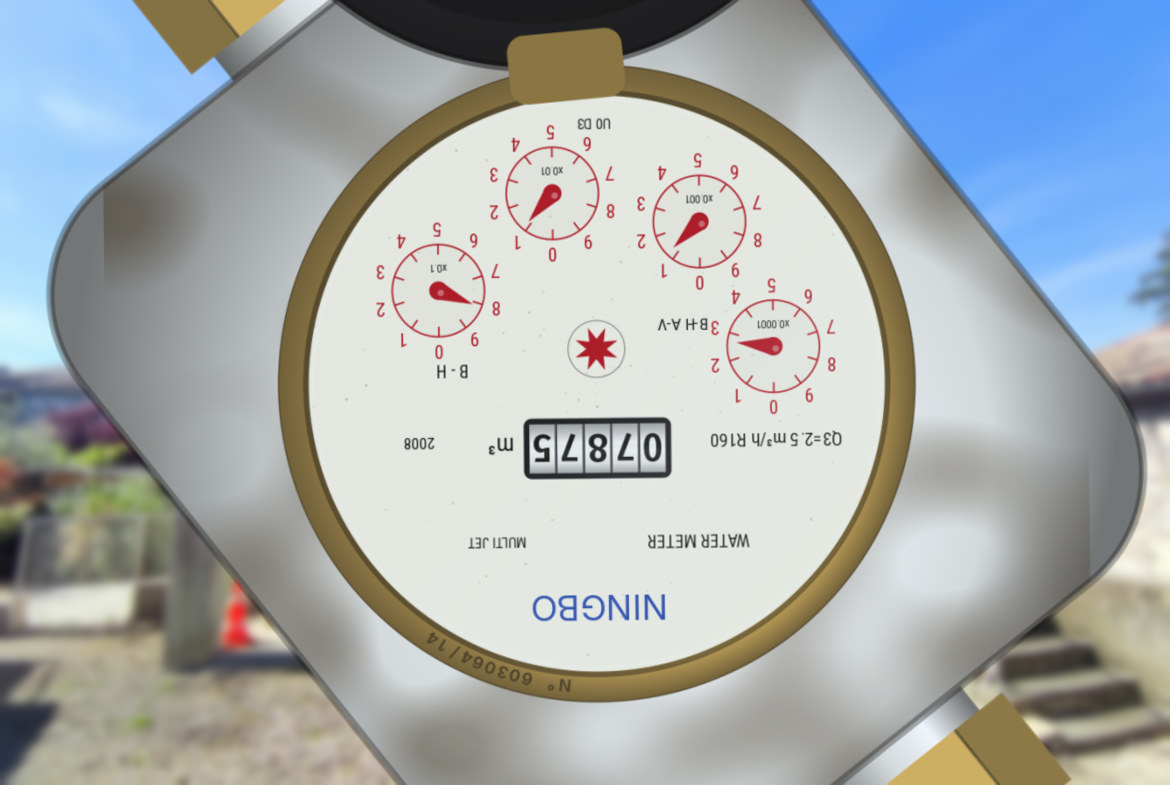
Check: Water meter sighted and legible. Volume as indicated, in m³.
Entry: 7875.8112 m³
